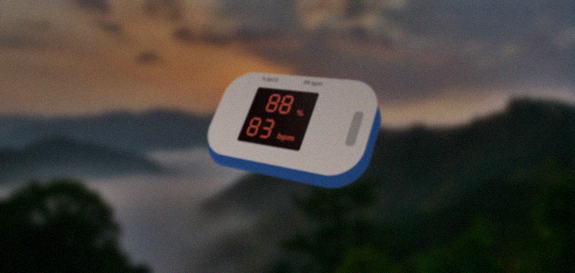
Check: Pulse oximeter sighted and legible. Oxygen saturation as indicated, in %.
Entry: 88 %
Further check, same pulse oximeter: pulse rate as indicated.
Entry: 83 bpm
